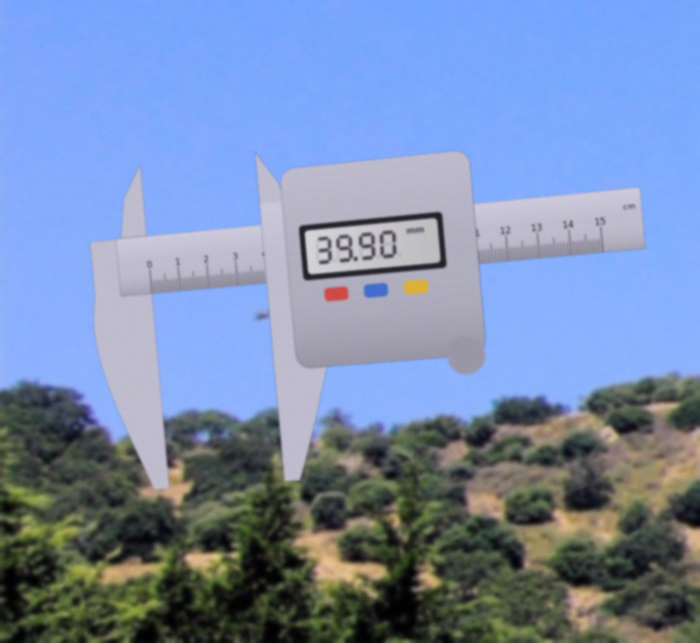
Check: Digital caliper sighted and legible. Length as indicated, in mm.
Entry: 39.90 mm
